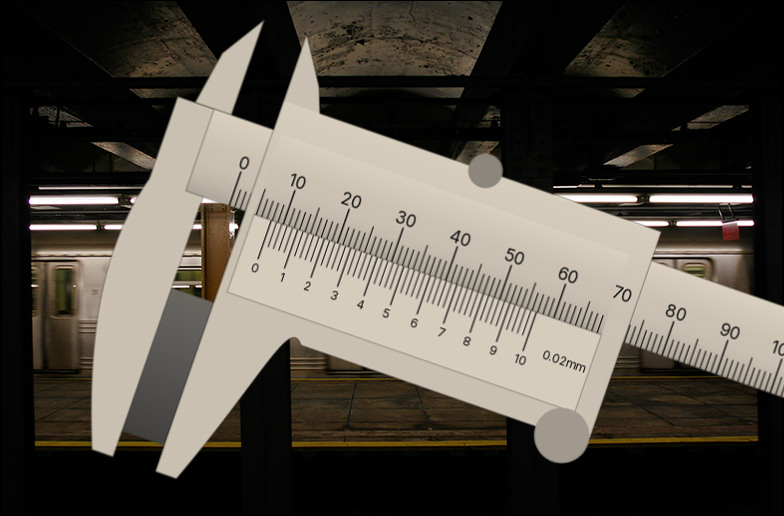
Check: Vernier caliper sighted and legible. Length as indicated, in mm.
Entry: 7.8 mm
